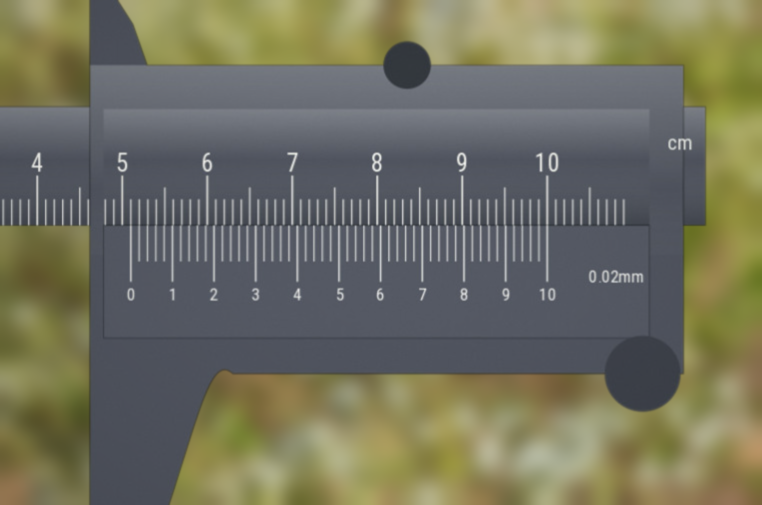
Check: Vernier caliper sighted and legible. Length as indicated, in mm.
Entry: 51.0 mm
